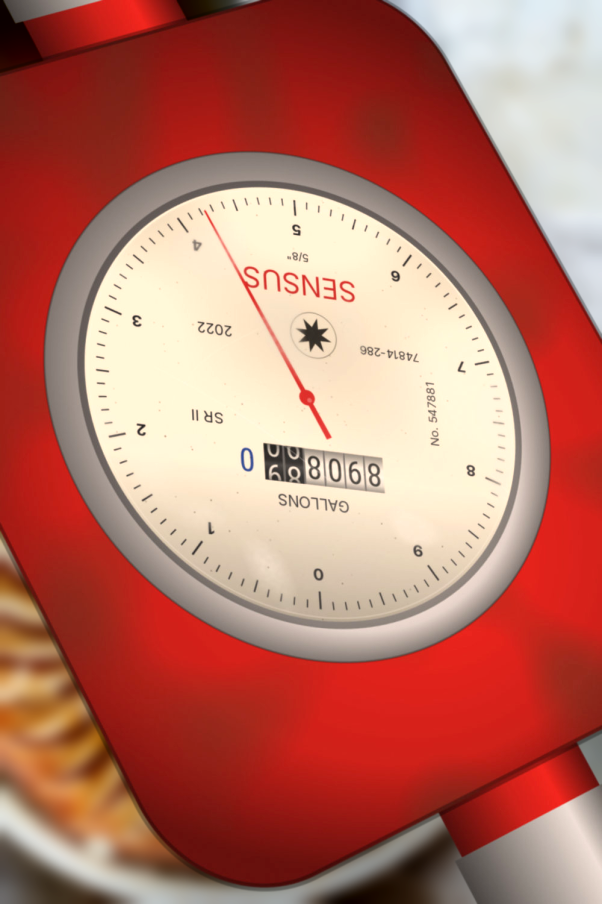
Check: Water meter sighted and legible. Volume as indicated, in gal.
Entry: 8908894.2 gal
